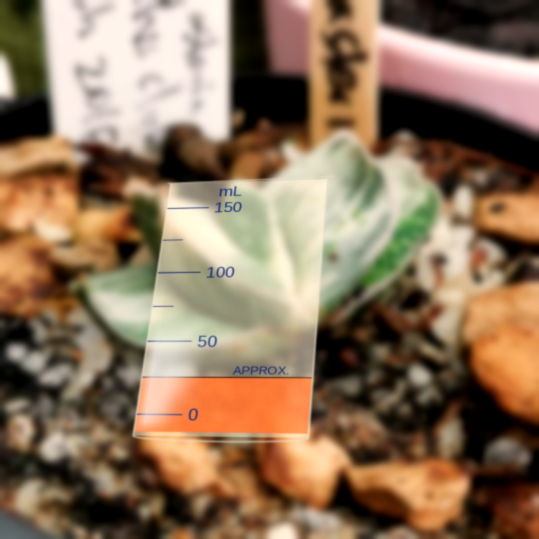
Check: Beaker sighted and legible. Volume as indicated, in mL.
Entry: 25 mL
